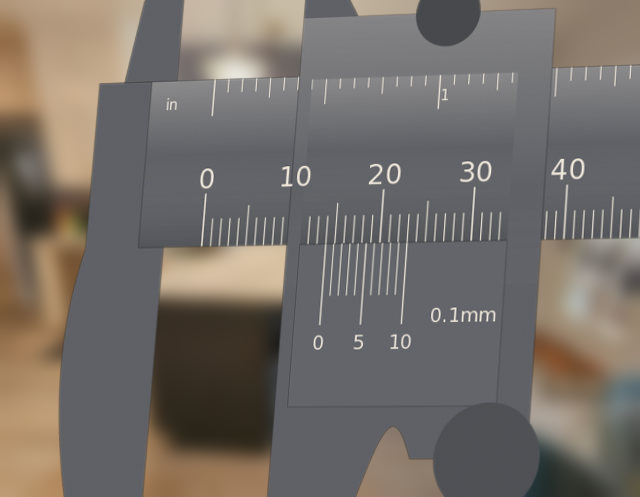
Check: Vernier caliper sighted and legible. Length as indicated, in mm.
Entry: 14.0 mm
